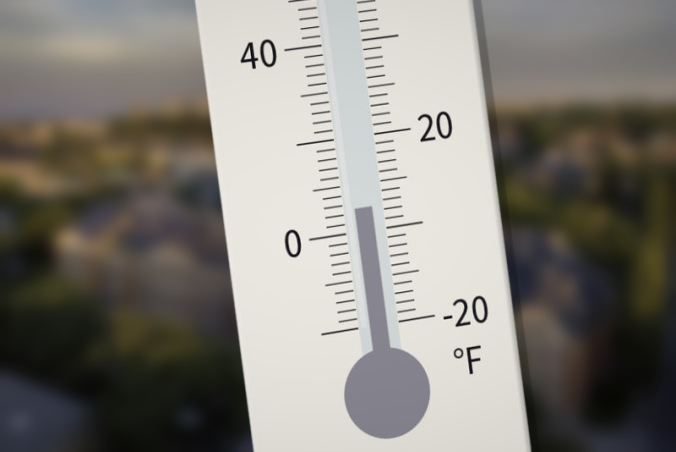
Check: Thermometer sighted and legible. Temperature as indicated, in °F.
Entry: 5 °F
